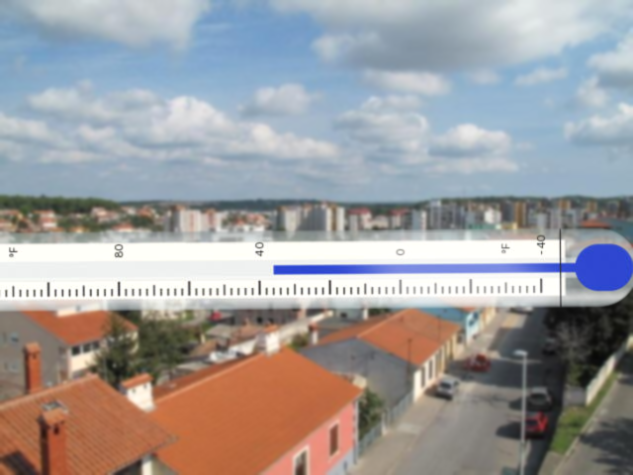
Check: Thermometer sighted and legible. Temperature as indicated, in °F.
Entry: 36 °F
